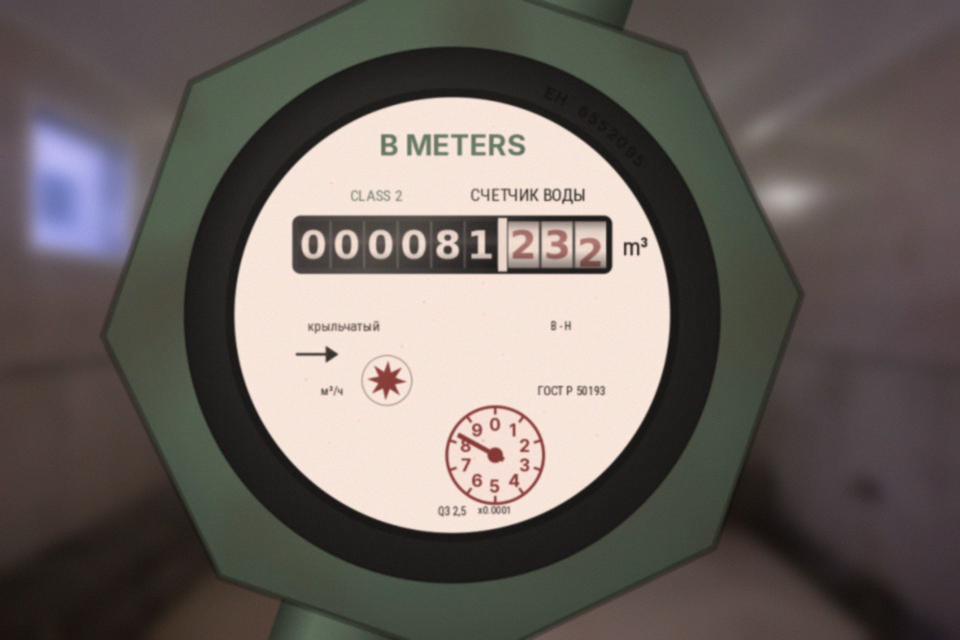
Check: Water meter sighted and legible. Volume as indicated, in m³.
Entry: 81.2318 m³
